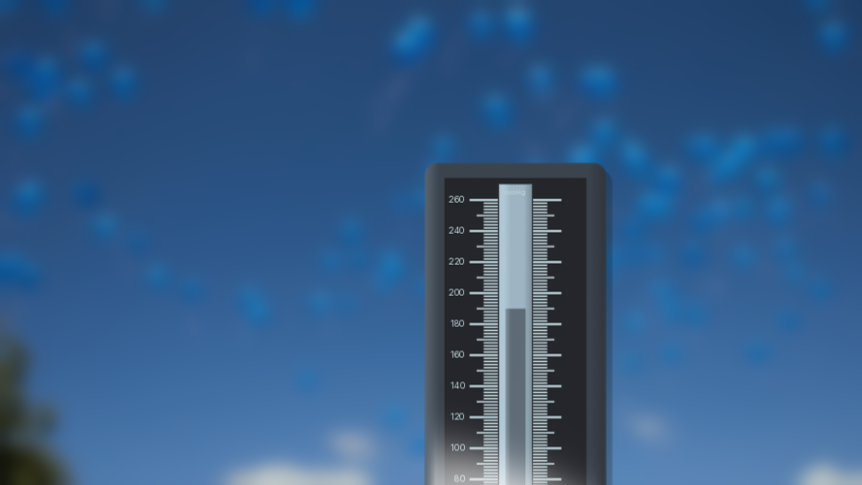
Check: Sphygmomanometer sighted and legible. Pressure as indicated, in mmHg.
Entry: 190 mmHg
